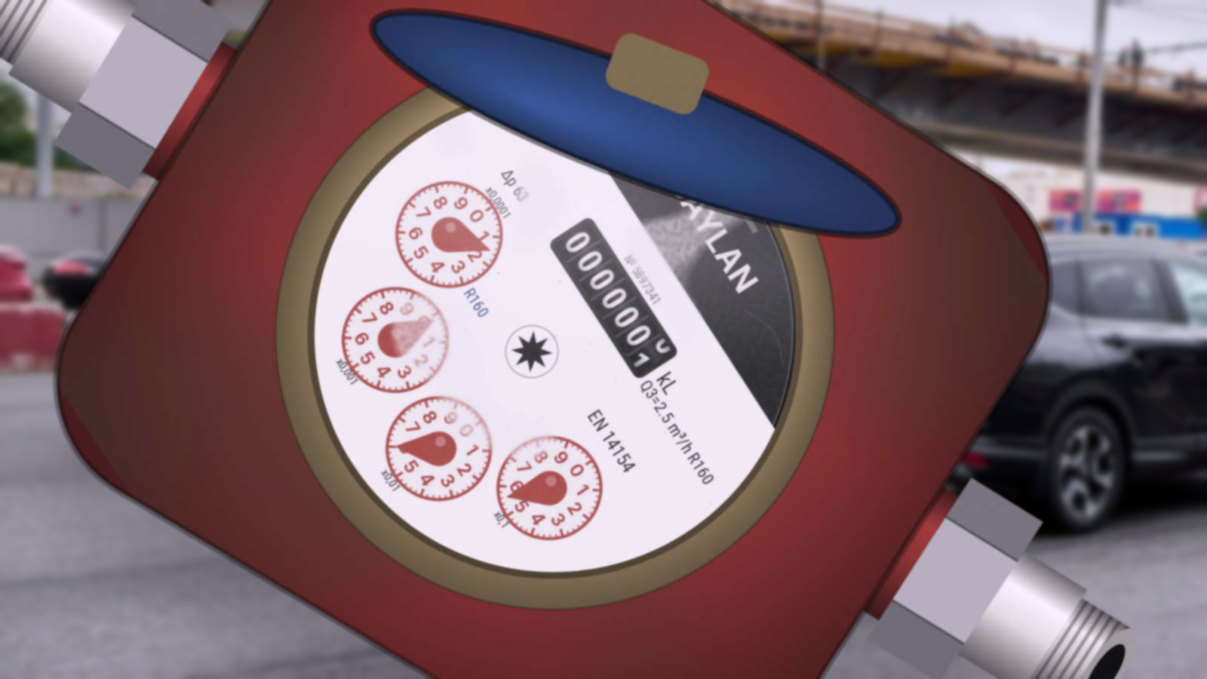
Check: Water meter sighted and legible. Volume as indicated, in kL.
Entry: 0.5601 kL
